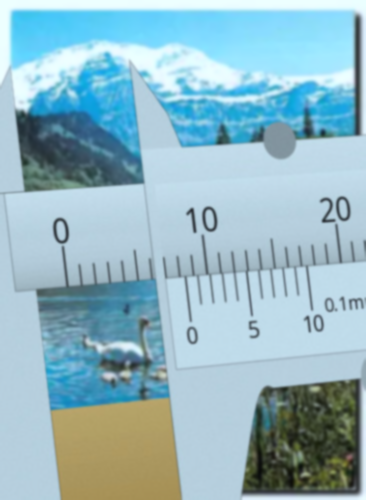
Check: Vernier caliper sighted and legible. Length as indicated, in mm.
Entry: 8.4 mm
